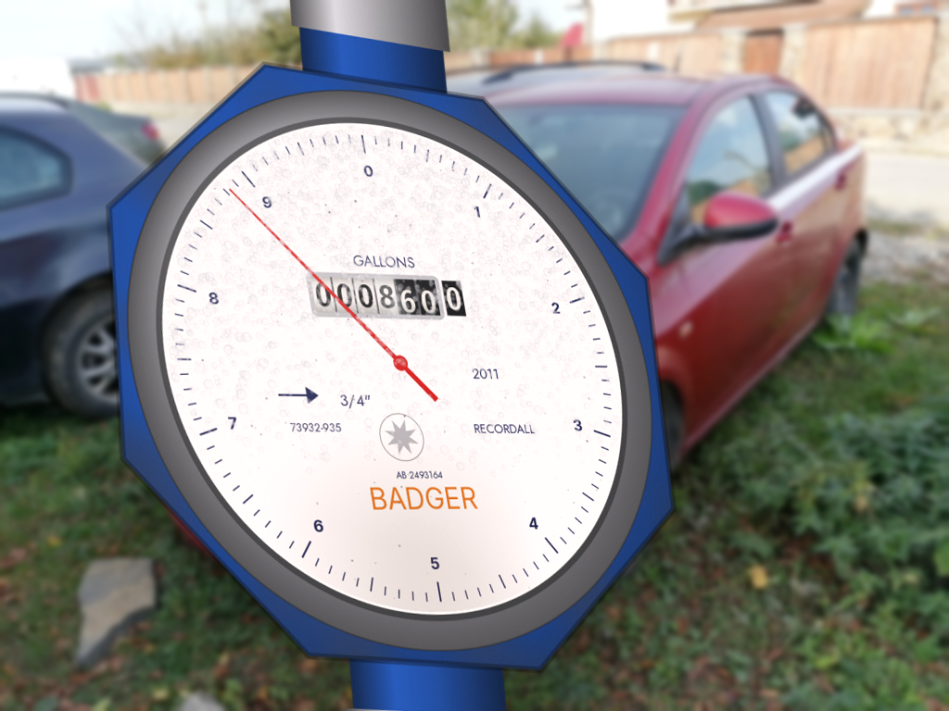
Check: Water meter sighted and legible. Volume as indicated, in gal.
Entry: 8598.8 gal
